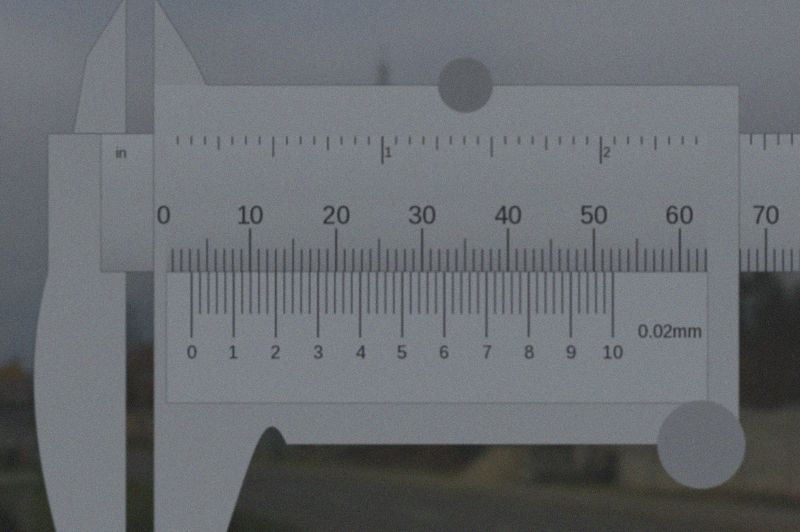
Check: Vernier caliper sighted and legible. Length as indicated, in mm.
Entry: 3.2 mm
